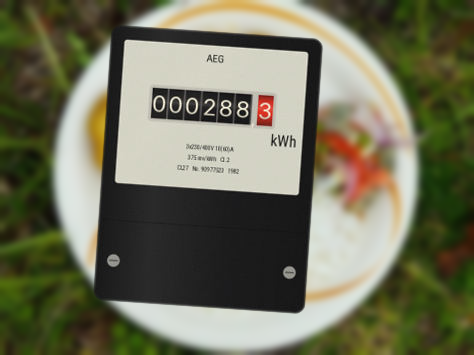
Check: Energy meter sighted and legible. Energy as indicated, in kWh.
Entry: 288.3 kWh
